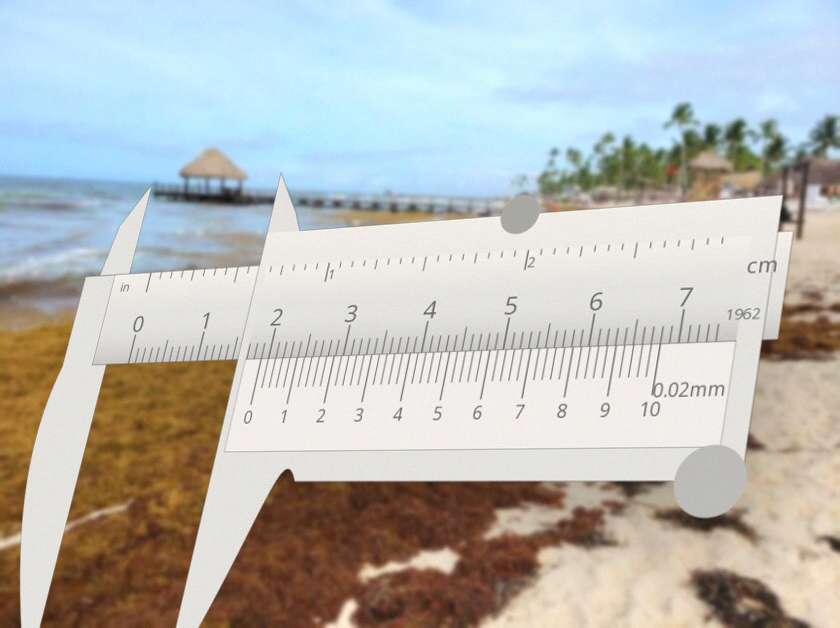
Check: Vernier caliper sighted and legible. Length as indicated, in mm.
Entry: 19.0 mm
